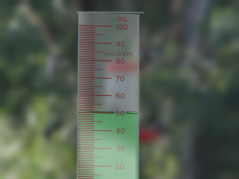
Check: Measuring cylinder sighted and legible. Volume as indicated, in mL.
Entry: 50 mL
